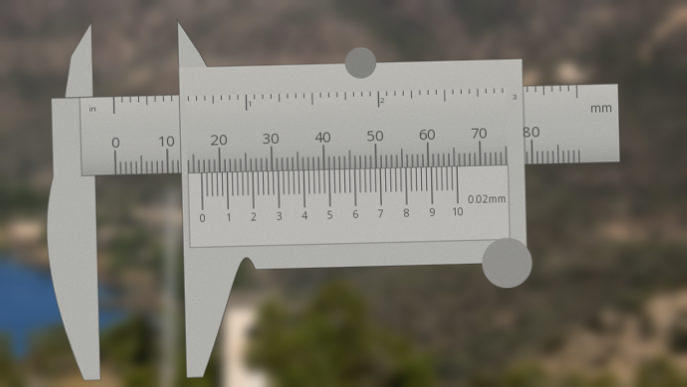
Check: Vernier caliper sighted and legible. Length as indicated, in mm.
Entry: 16.5 mm
